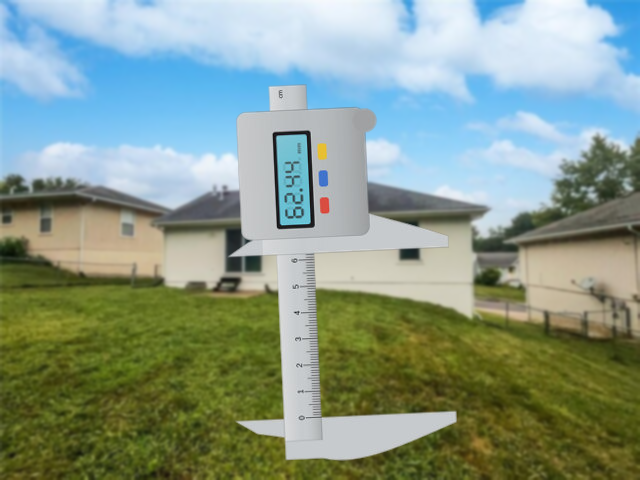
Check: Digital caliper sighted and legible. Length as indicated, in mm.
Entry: 62.44 mm
